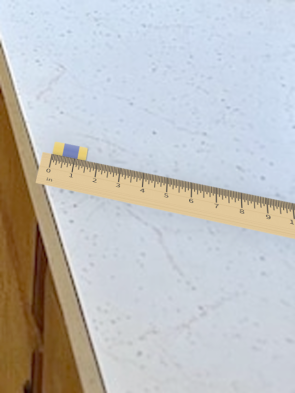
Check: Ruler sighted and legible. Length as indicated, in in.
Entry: 1.5 in
